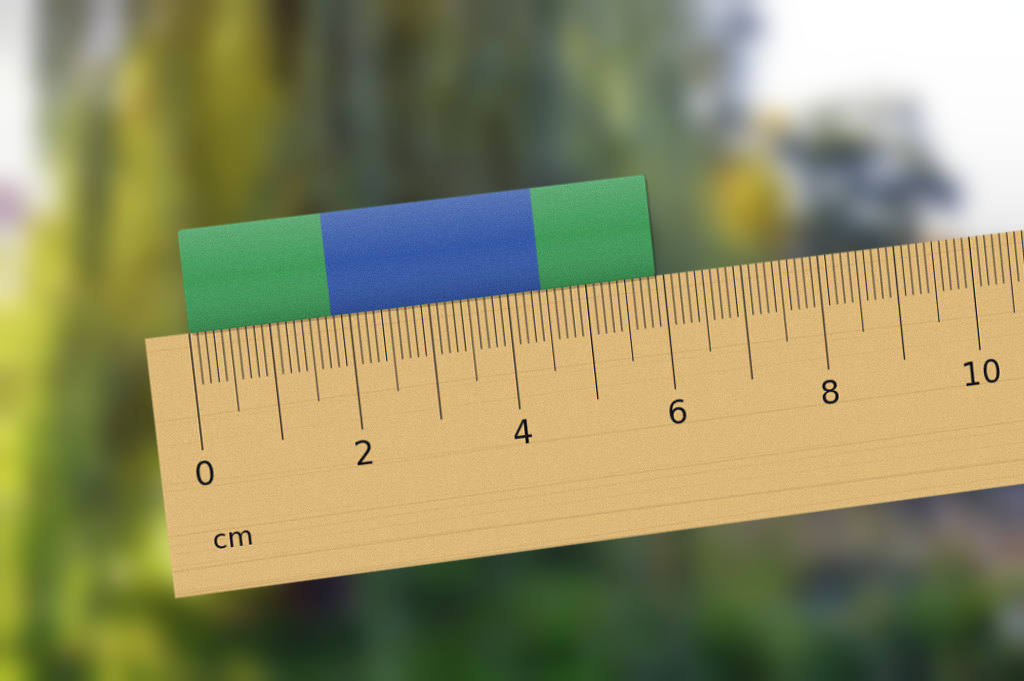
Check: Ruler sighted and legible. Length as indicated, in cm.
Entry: 5.9 cm
